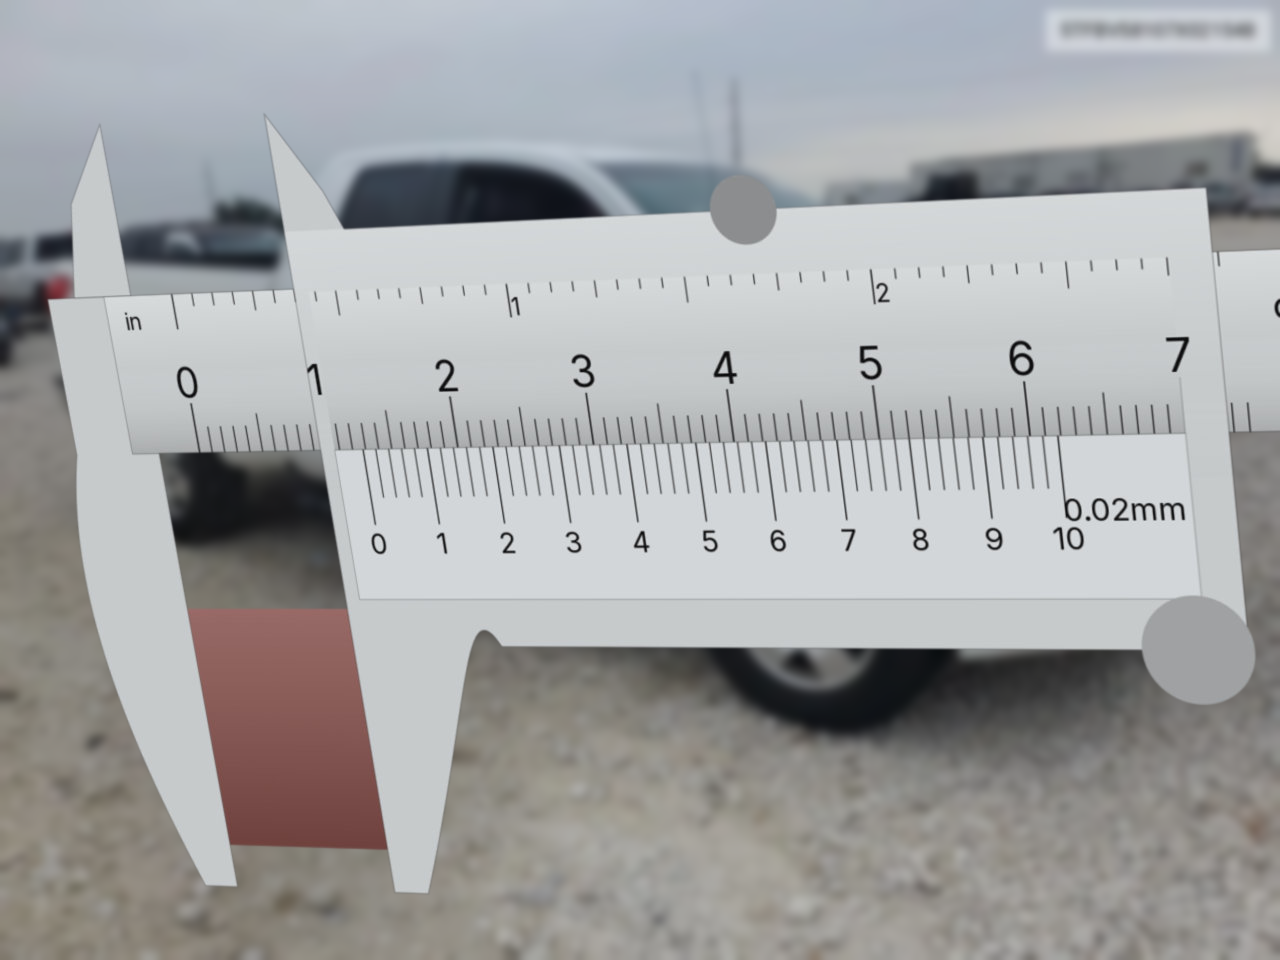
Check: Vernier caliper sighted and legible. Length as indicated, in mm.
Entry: 12.8 mm
